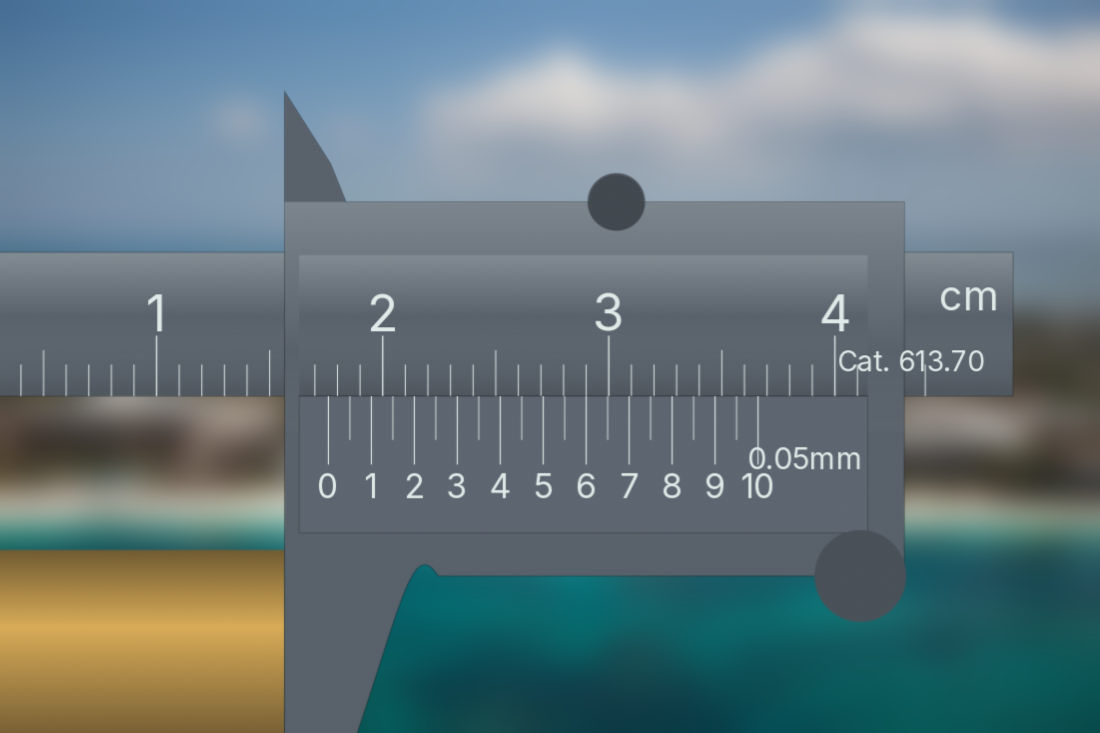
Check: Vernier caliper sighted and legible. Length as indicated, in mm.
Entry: 17.6 mm
